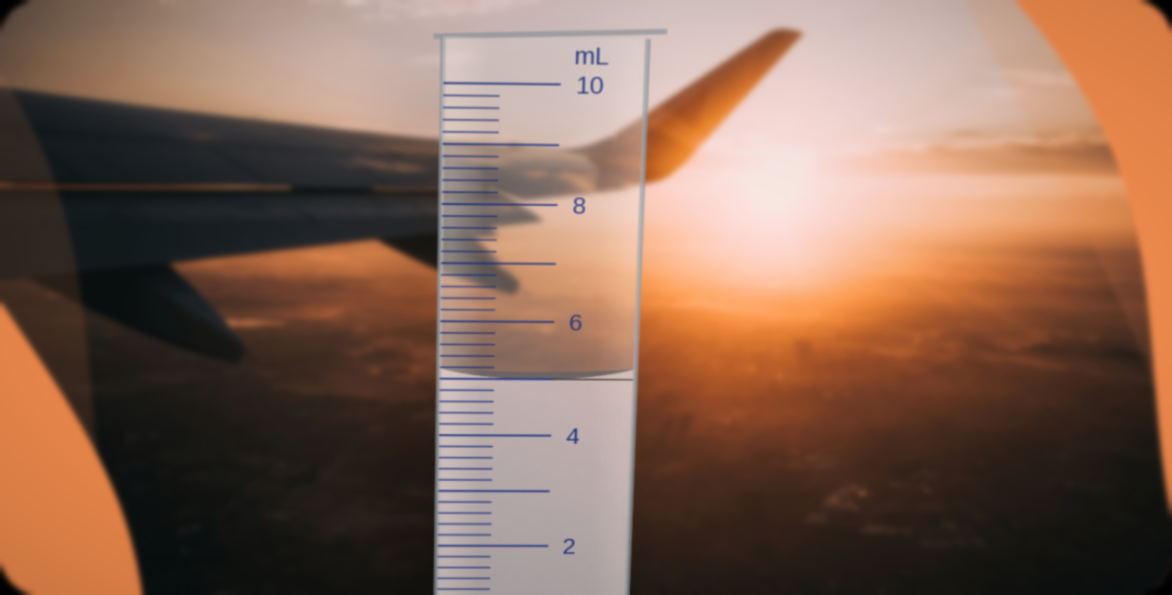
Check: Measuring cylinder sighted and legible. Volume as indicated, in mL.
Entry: 5 mL
